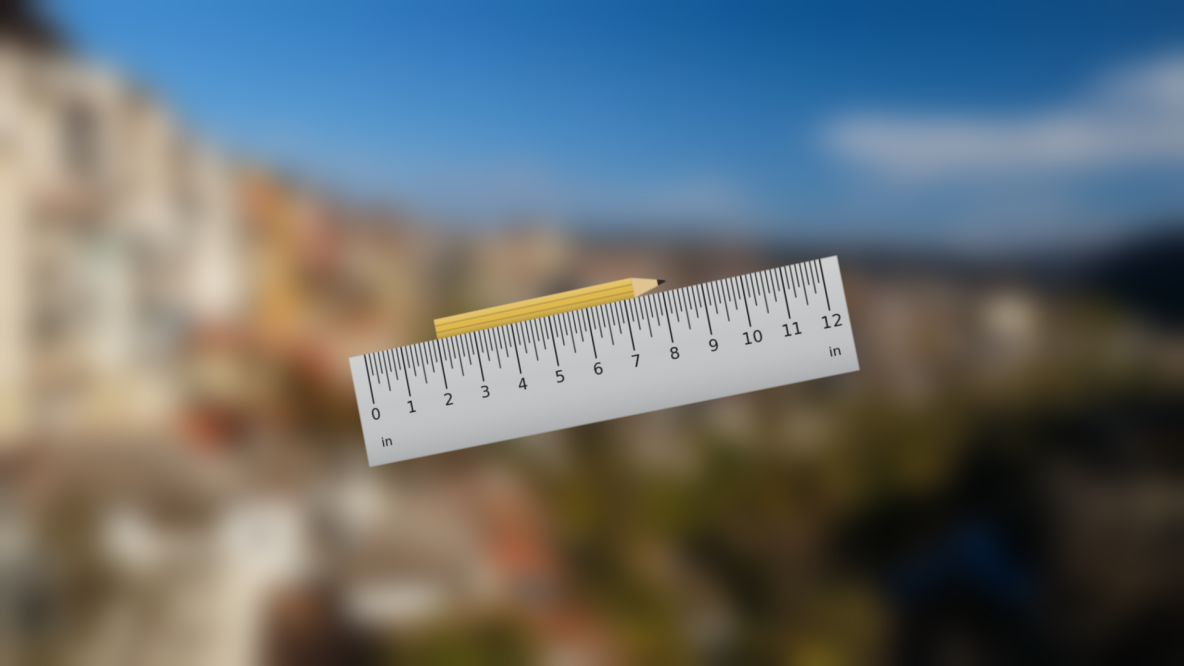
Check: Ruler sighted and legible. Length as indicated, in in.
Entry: 6.125 in
